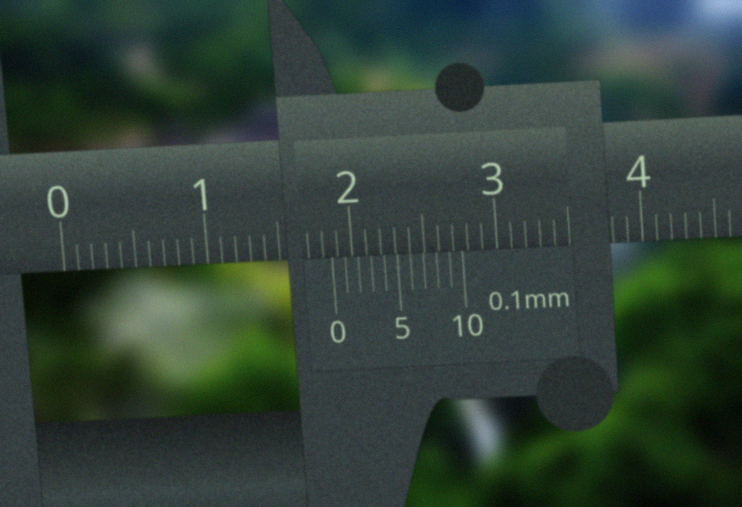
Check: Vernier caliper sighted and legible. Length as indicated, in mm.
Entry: 18.6 mm
